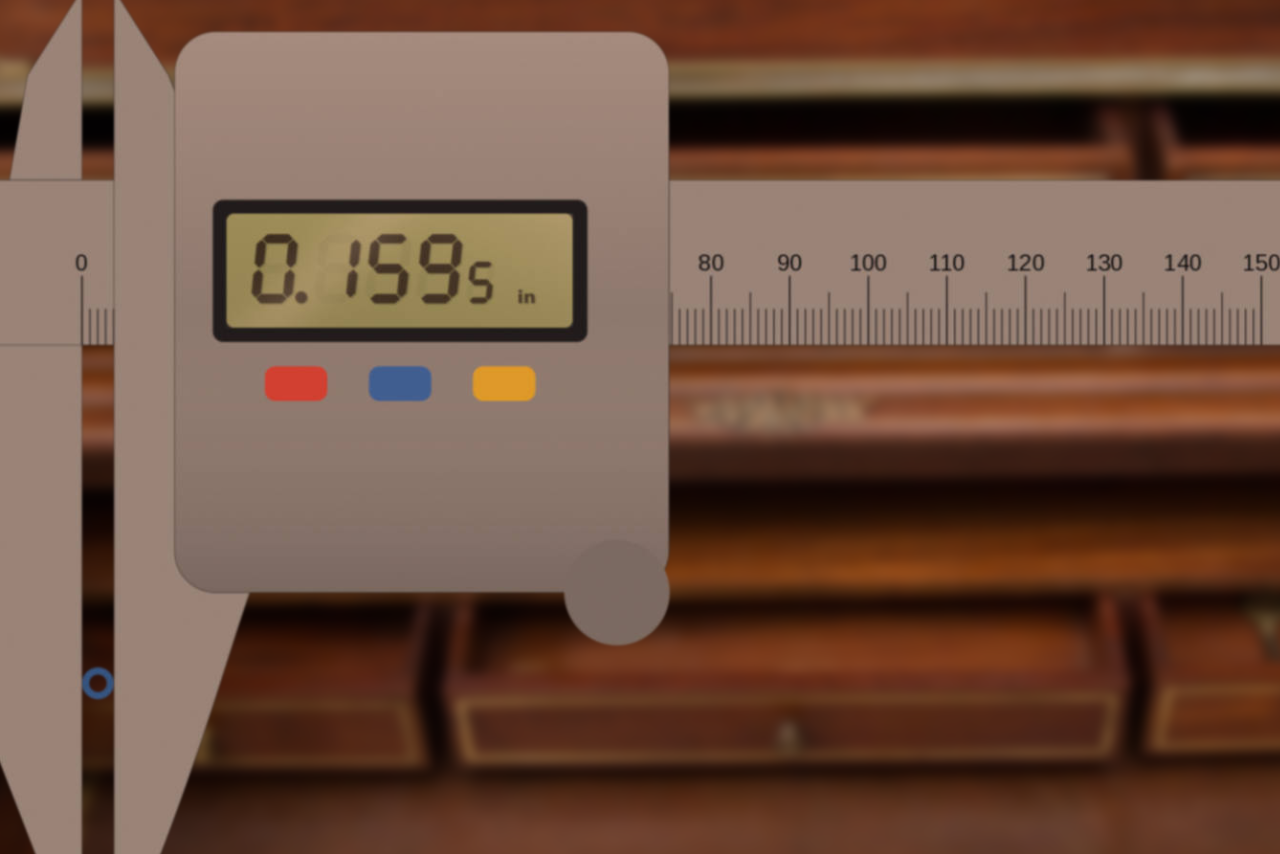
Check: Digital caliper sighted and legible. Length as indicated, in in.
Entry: 0.1595 in
